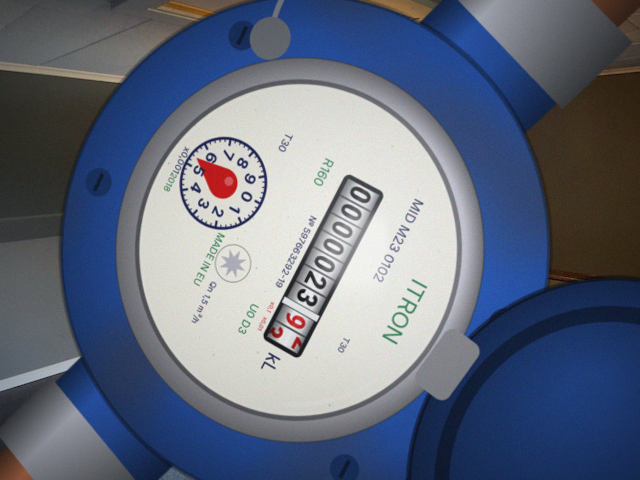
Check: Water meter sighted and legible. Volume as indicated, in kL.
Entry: 23.925 kL
